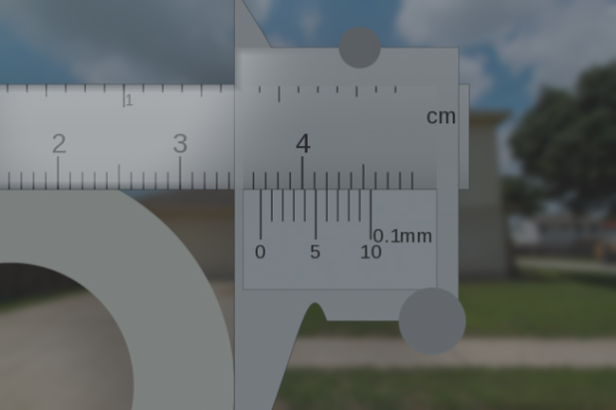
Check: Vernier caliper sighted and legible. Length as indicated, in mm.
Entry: 36.6 mm
